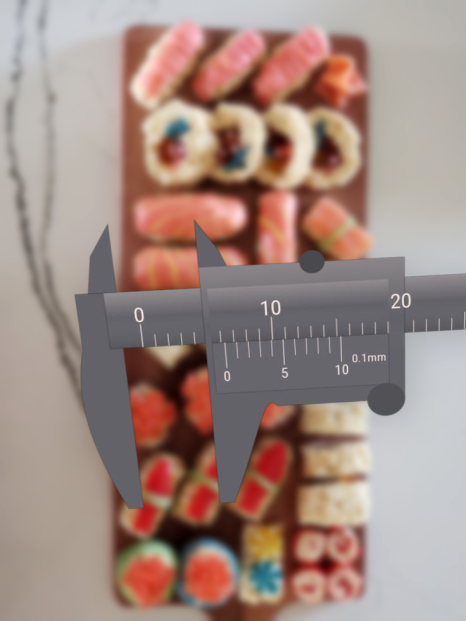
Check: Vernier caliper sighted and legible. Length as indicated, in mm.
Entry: 6.3 mm
